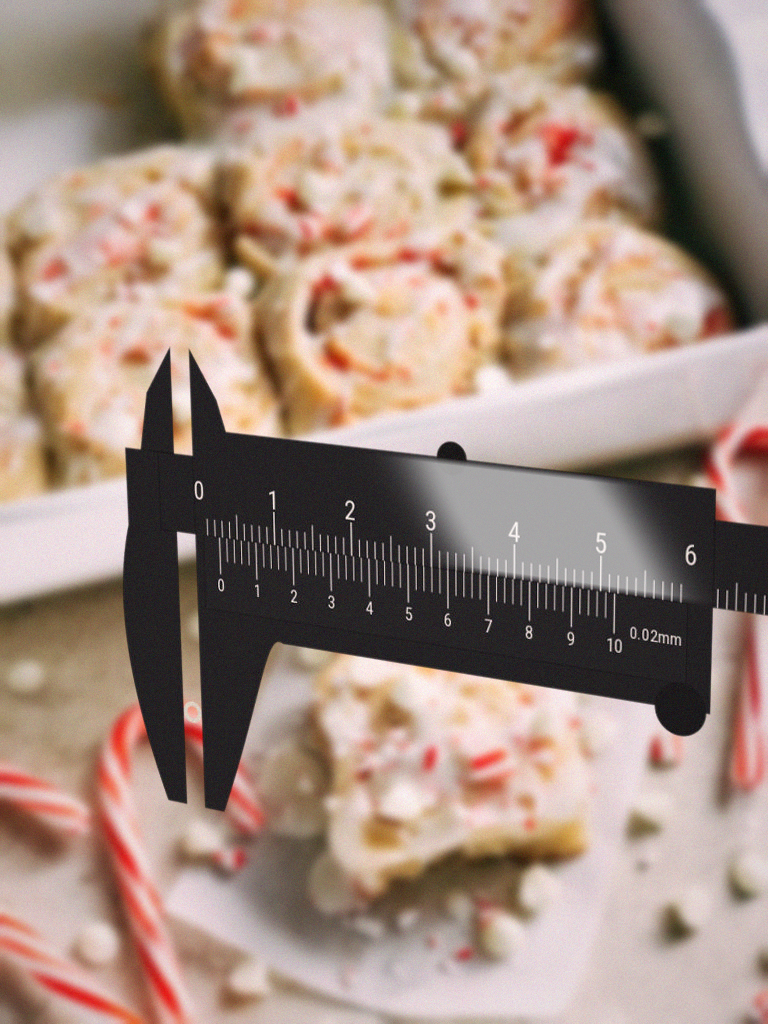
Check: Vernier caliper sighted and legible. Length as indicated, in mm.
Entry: 2.6 mm
